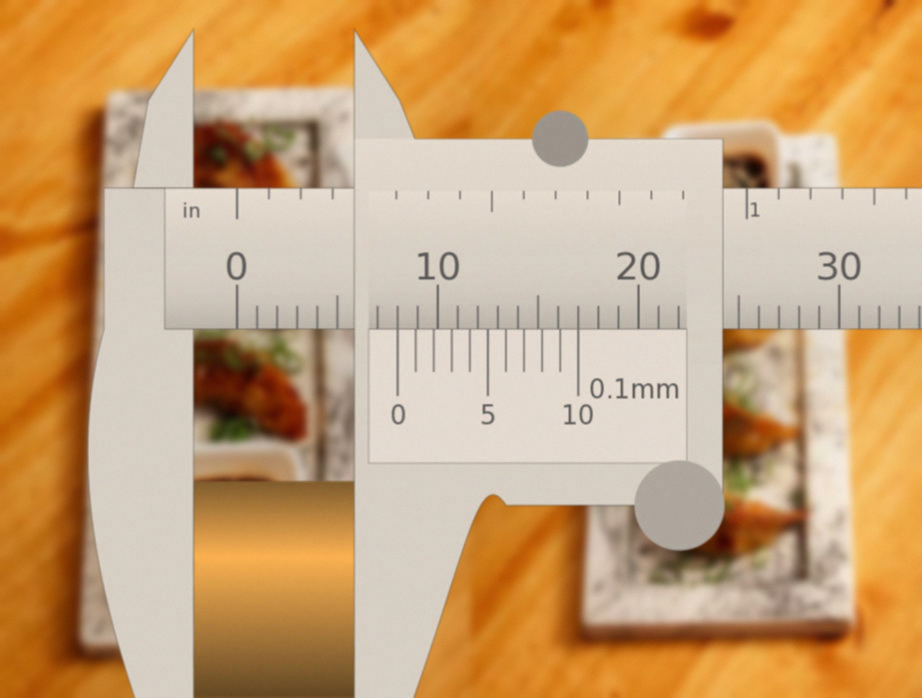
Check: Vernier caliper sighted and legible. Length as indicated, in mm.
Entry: 8.0 mm
